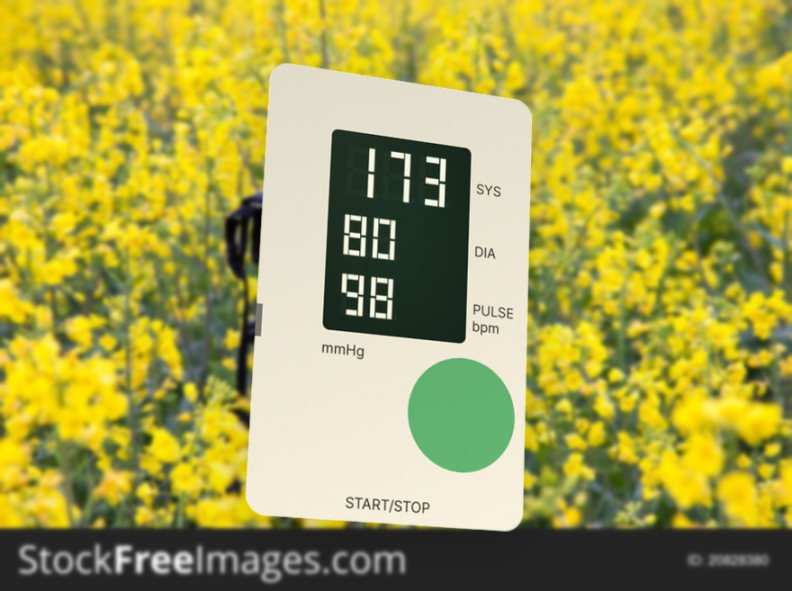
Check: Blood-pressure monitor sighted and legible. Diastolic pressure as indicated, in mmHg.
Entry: 80 mmHg
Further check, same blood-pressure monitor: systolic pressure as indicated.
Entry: 173 mmHg
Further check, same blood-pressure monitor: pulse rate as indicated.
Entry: 98 bpm
